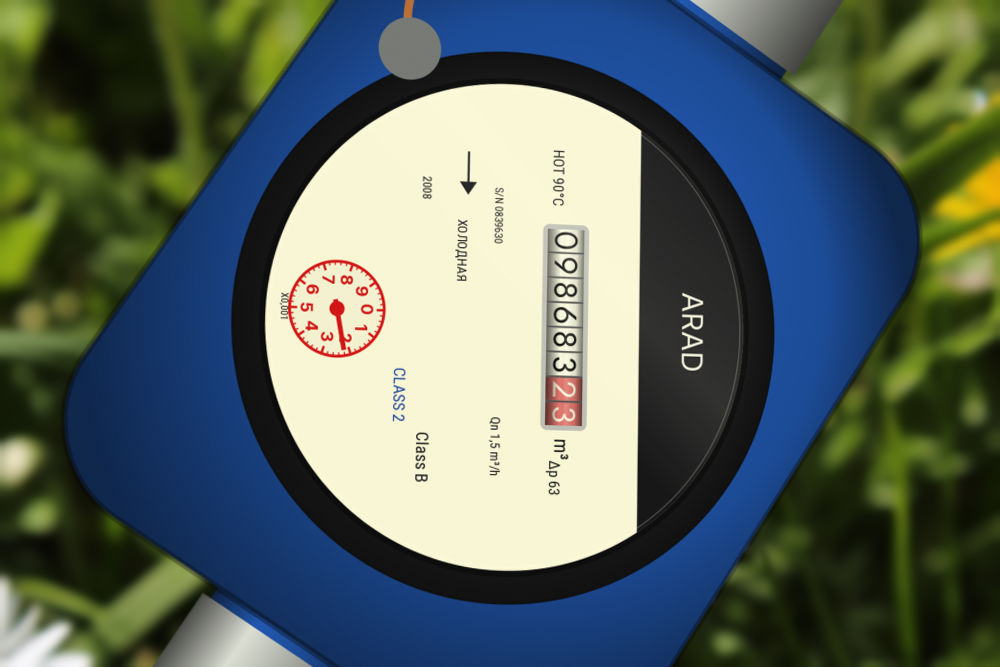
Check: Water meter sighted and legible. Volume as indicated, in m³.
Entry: 98683.232 m³
